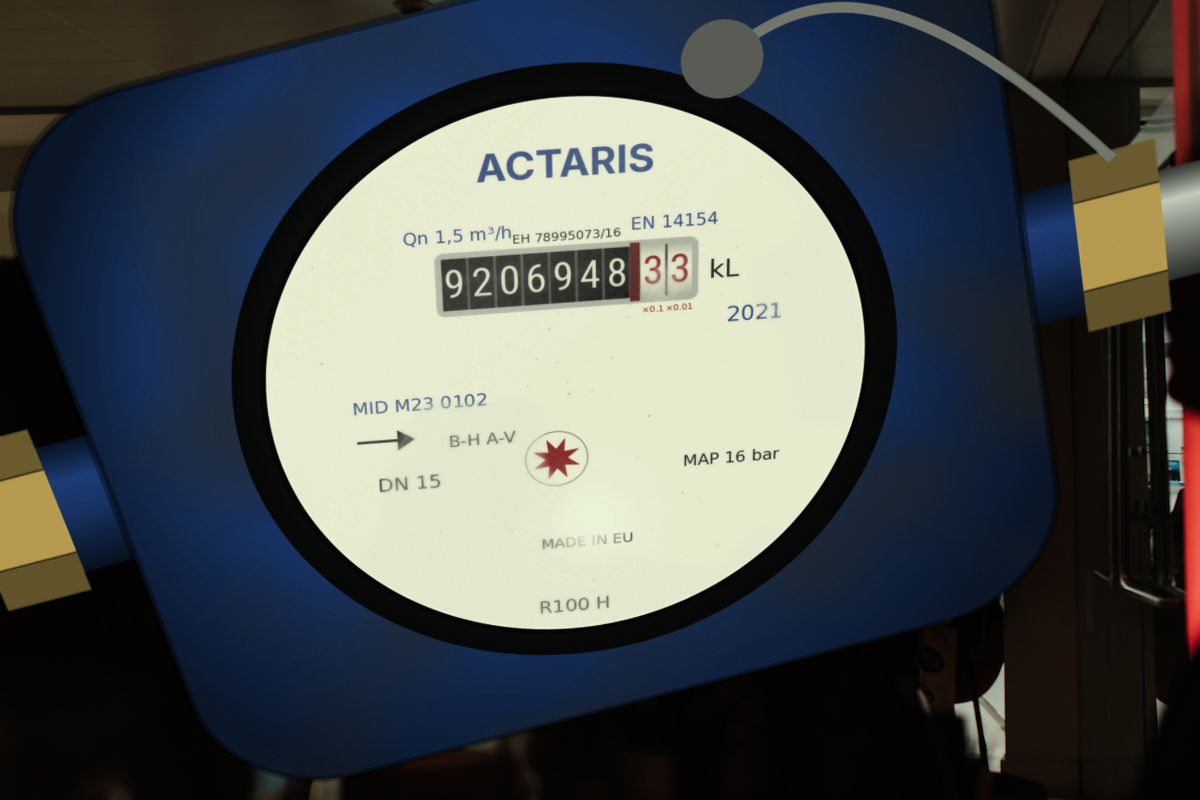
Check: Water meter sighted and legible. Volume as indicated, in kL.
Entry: 9206948.33 kL
